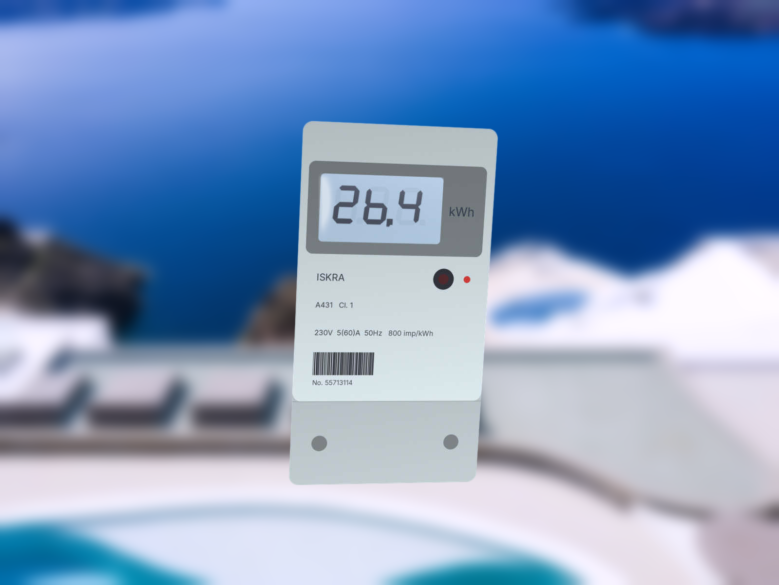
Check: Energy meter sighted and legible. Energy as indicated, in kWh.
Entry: 26.4 kWh
